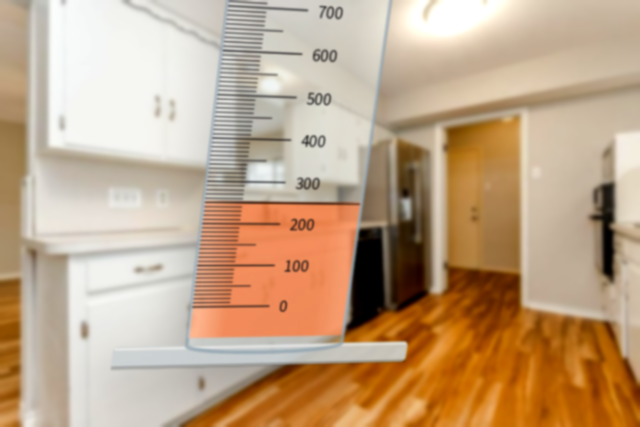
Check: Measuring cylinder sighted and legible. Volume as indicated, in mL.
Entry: 250 mL
